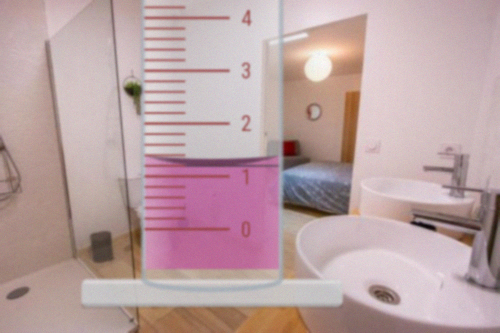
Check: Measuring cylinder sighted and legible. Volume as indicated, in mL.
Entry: 1.2 mL
